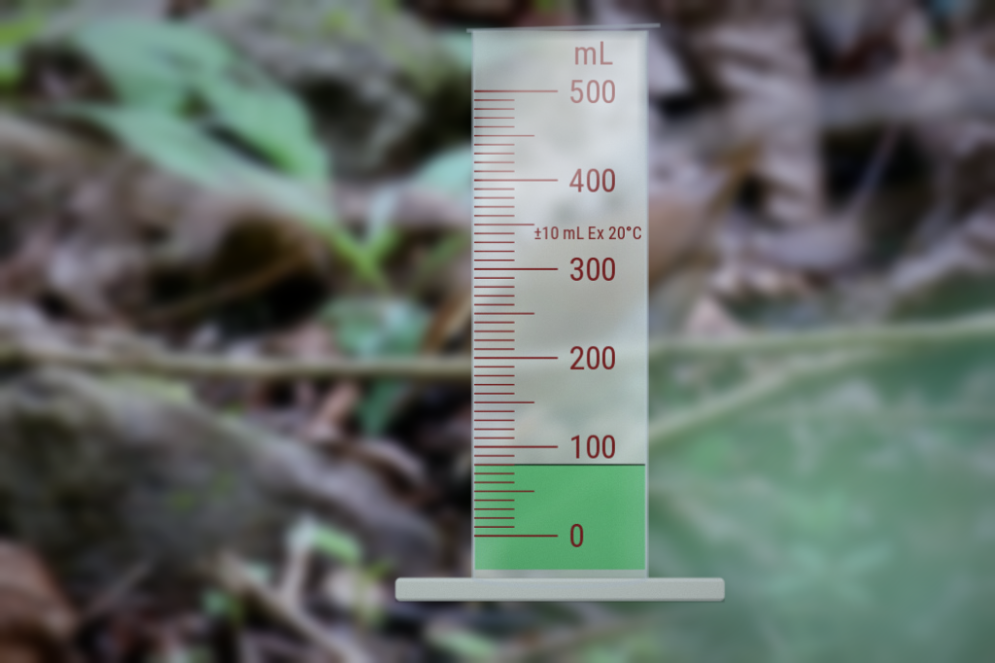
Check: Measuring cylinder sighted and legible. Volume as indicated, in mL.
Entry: 80 mL
